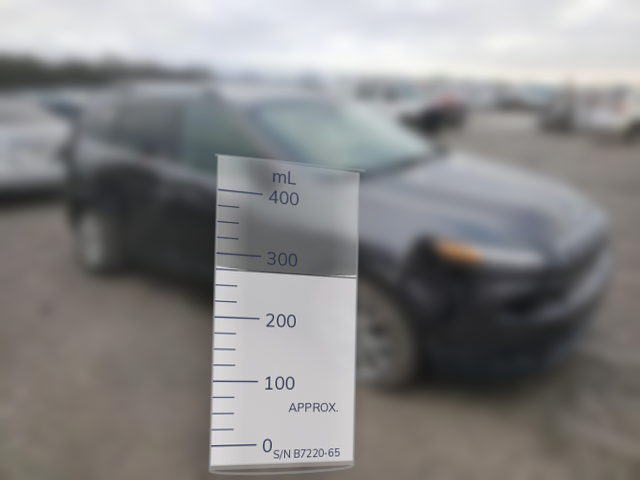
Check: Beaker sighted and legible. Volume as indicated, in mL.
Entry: 275 mL
